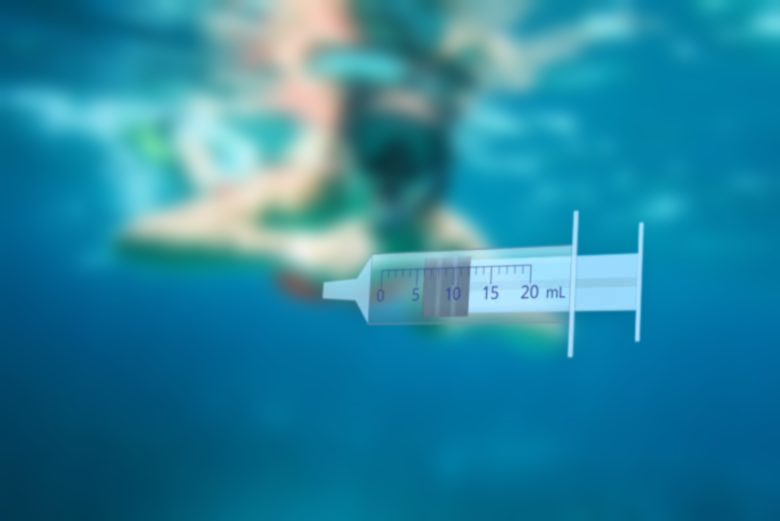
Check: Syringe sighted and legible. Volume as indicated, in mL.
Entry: 6 mL
